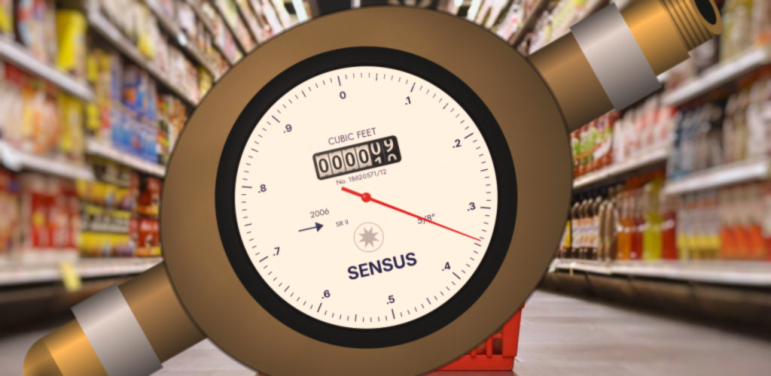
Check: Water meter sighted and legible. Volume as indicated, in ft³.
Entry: 9.34 ft³
